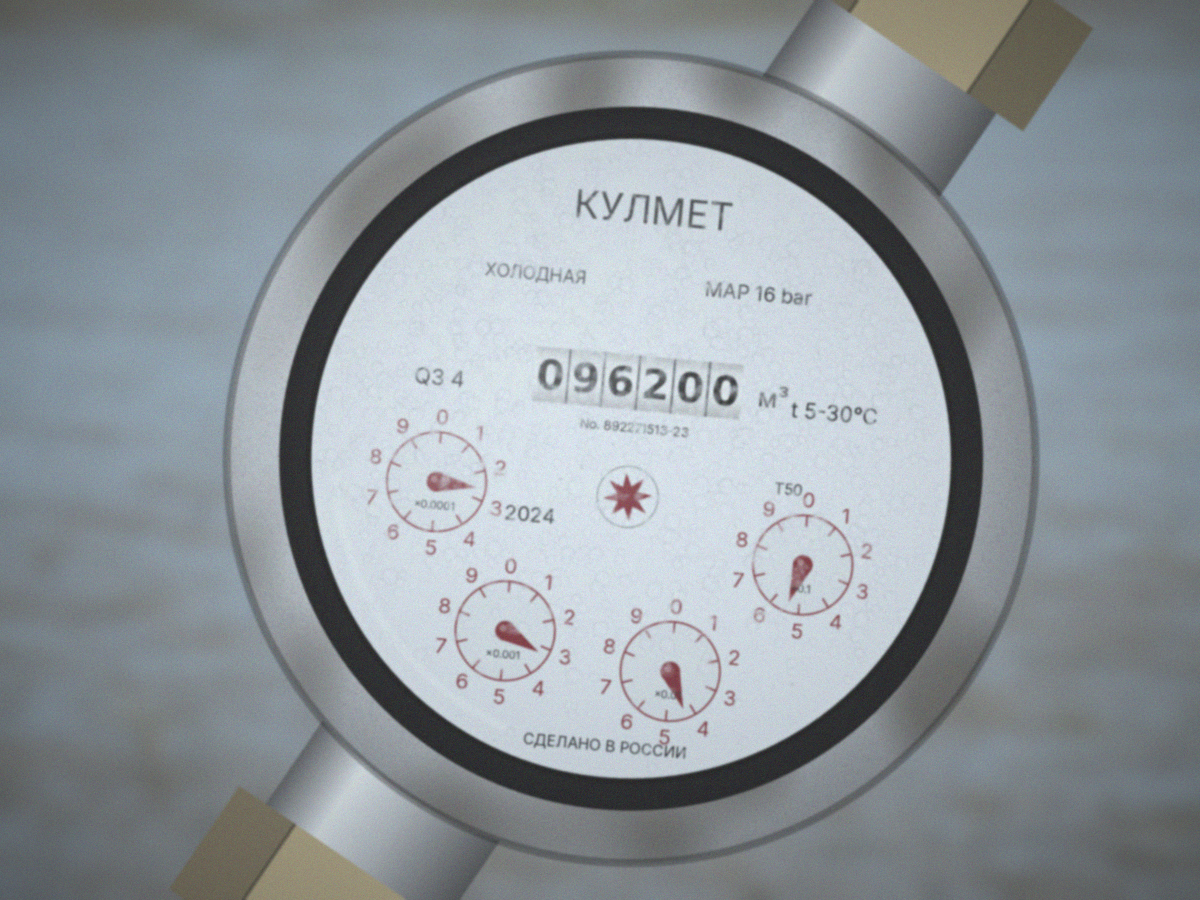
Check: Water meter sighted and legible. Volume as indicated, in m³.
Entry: 96200.5432 m³
